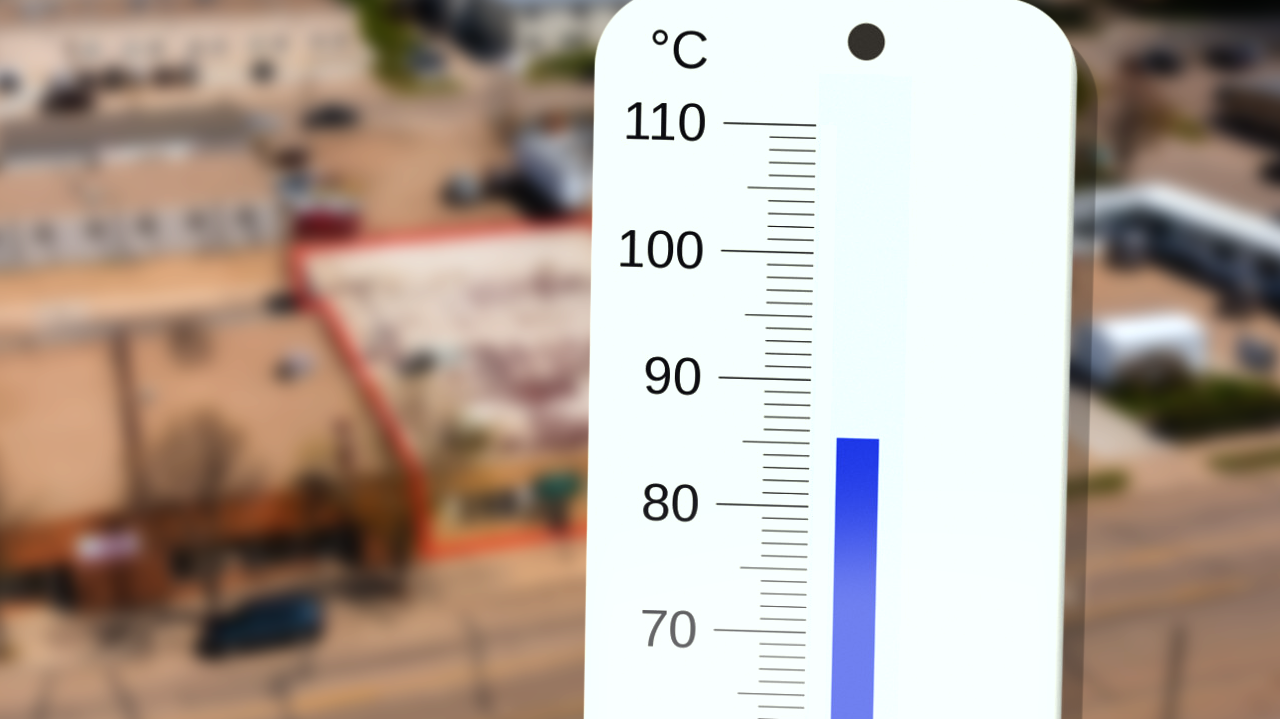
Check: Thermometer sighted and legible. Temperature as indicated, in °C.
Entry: 85.5 °C
